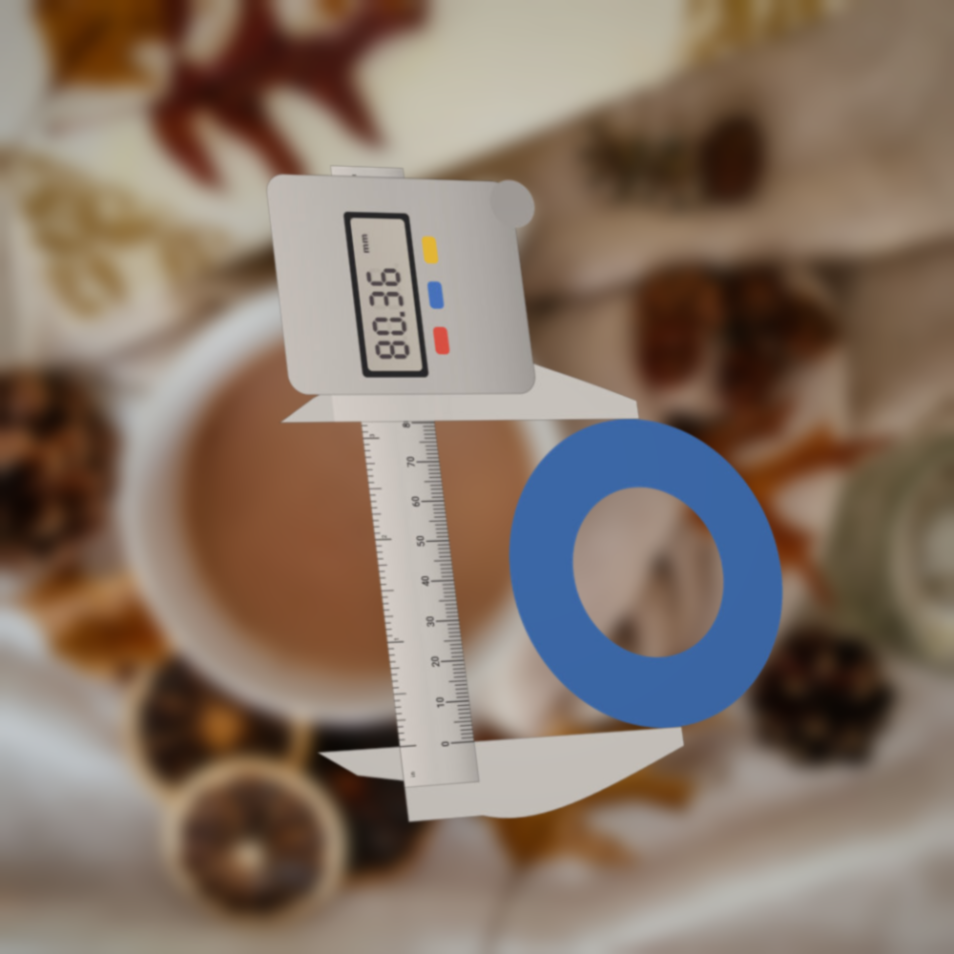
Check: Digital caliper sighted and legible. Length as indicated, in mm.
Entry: 80.36 mm
